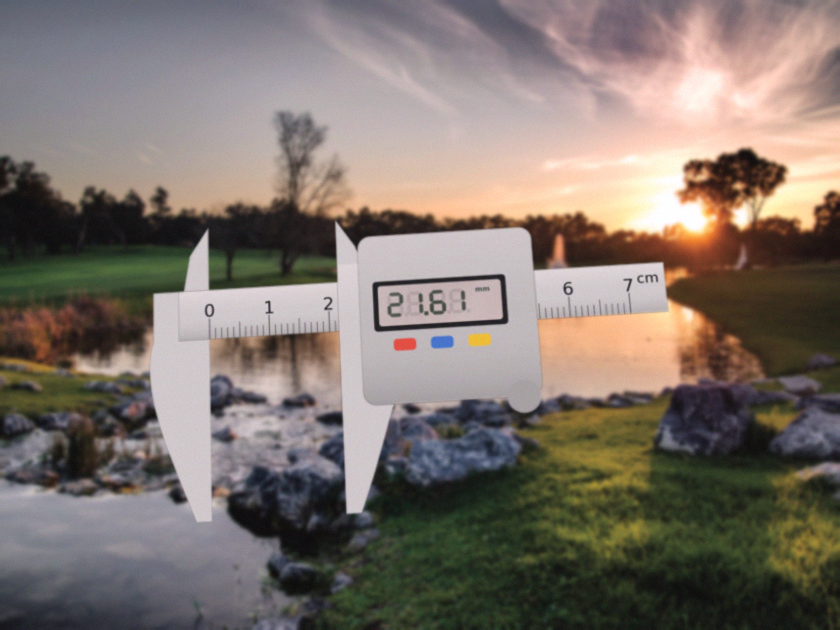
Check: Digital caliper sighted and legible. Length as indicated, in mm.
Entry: 21.61 mm
